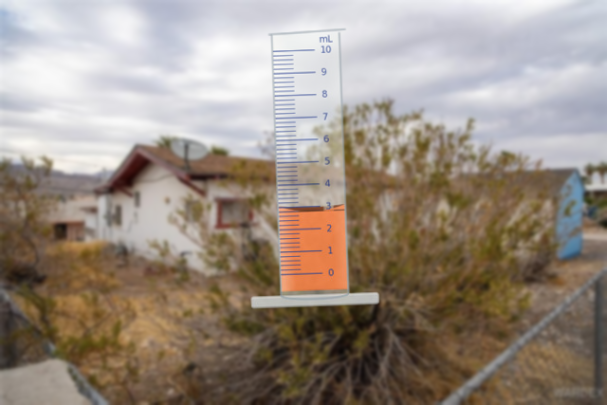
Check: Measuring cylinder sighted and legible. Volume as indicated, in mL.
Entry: 2.8 mL
